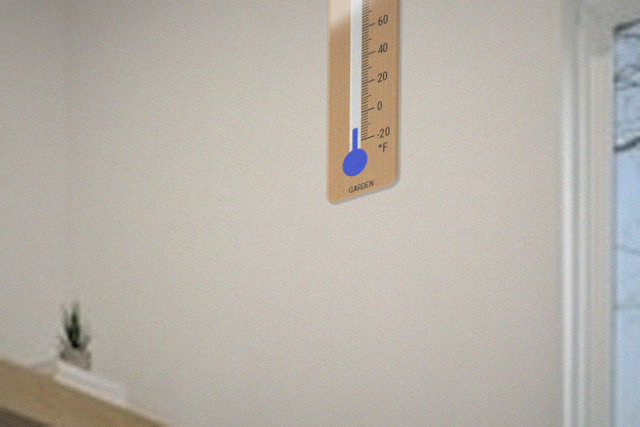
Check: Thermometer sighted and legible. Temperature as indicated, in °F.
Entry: -10 °F
